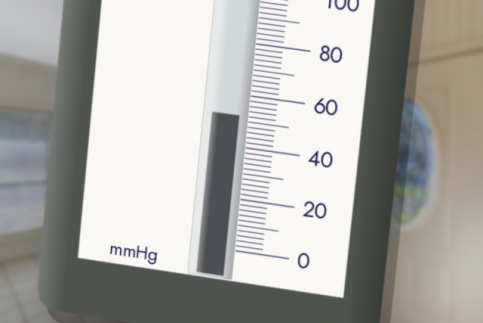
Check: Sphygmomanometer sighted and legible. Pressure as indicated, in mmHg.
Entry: 52 mmHg
